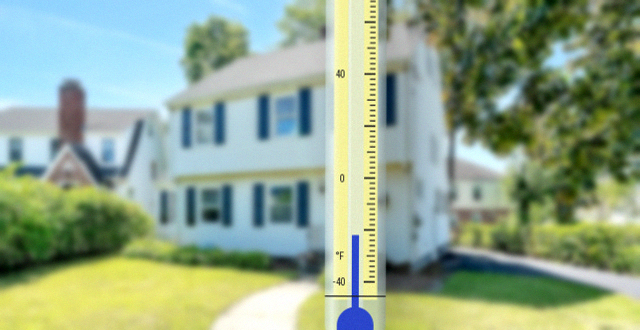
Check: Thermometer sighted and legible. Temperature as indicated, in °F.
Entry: -22 °F
